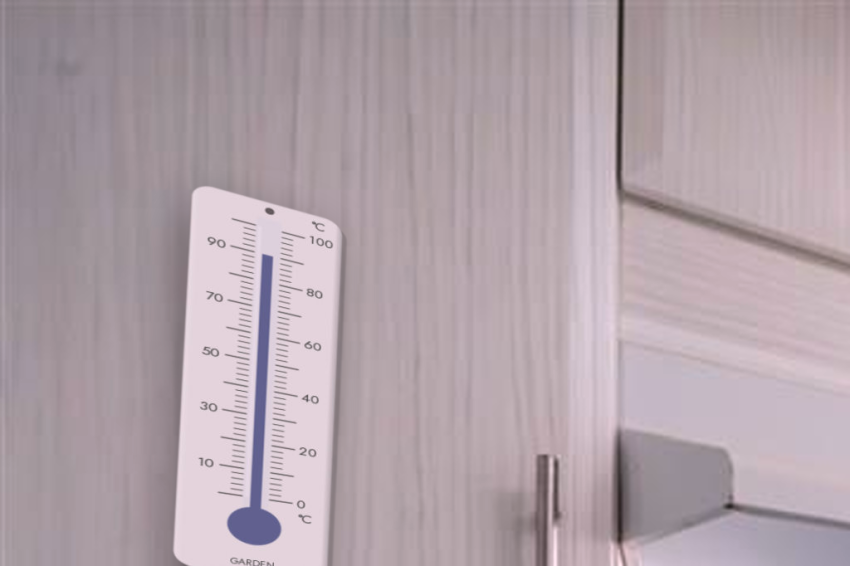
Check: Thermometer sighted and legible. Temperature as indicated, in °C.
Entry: 90 °C
